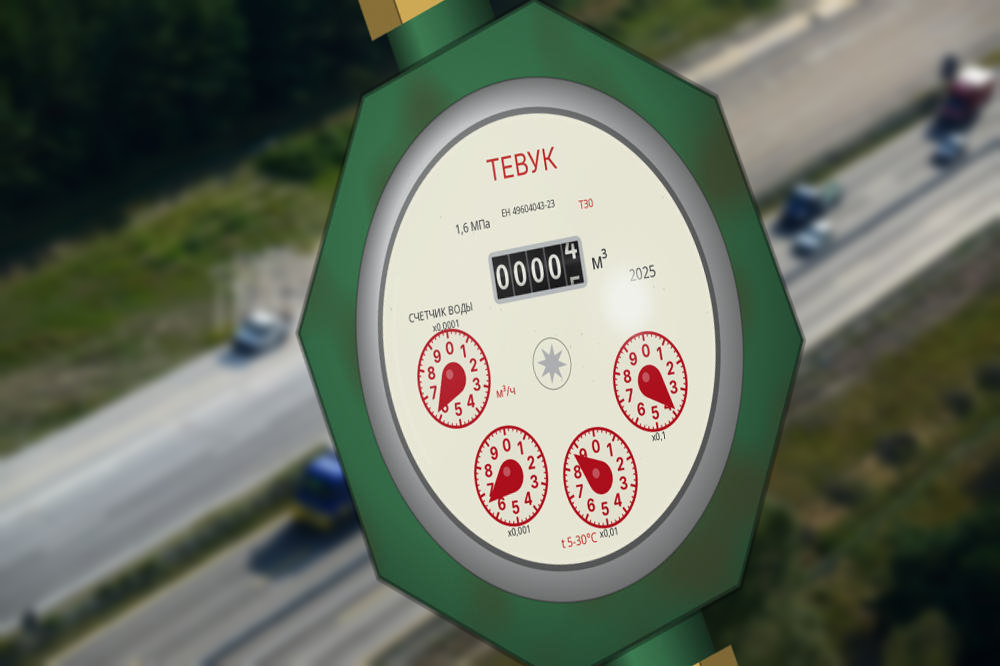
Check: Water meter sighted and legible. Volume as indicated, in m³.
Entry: 4.3866 m³
